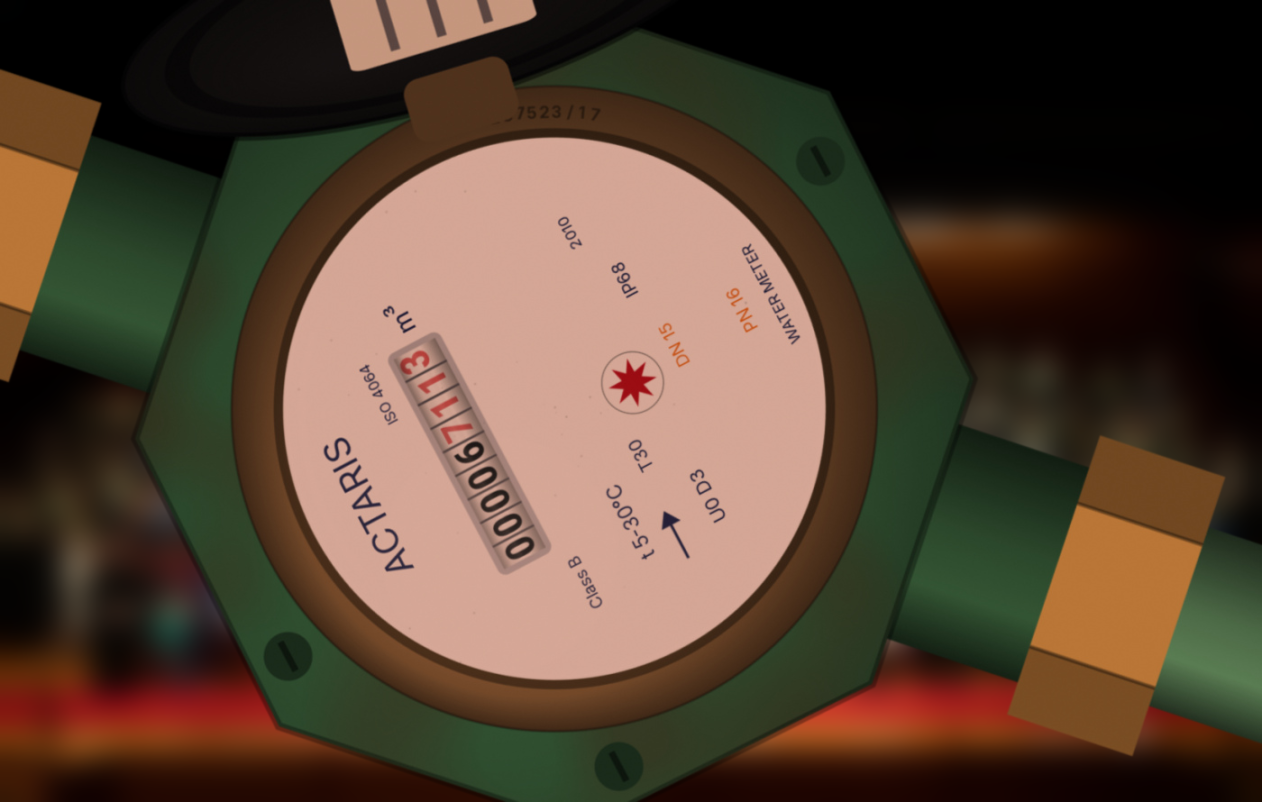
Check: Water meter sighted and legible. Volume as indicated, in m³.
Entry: 6.7113 m³
